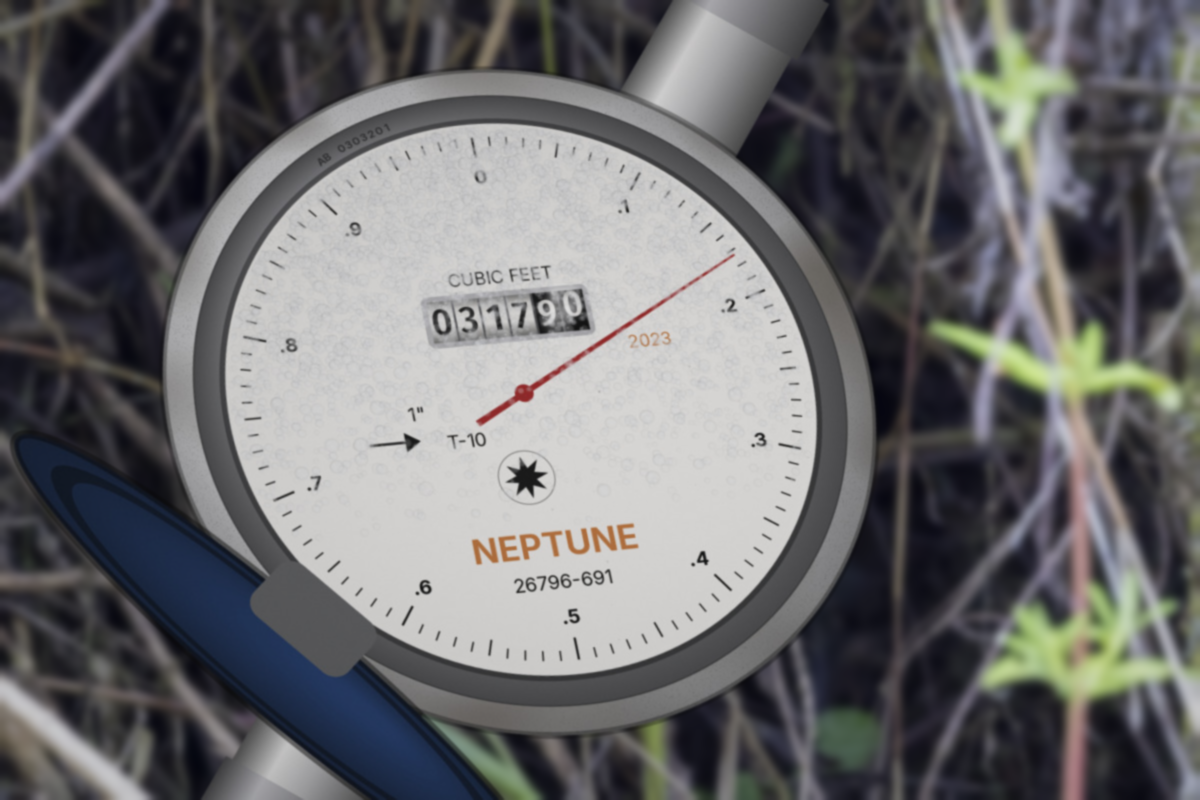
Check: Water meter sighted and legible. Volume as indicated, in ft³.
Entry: 31790.17 ft³
